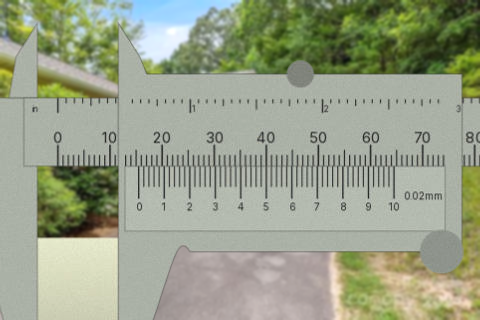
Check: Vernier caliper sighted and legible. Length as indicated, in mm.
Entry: 15.5 mm
